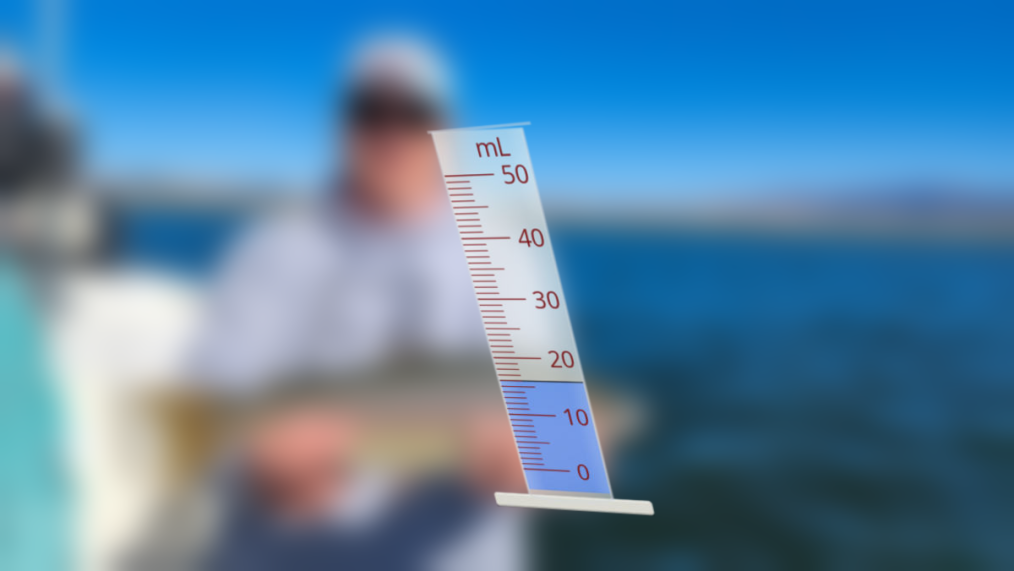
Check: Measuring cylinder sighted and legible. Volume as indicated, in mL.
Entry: 16 mL
